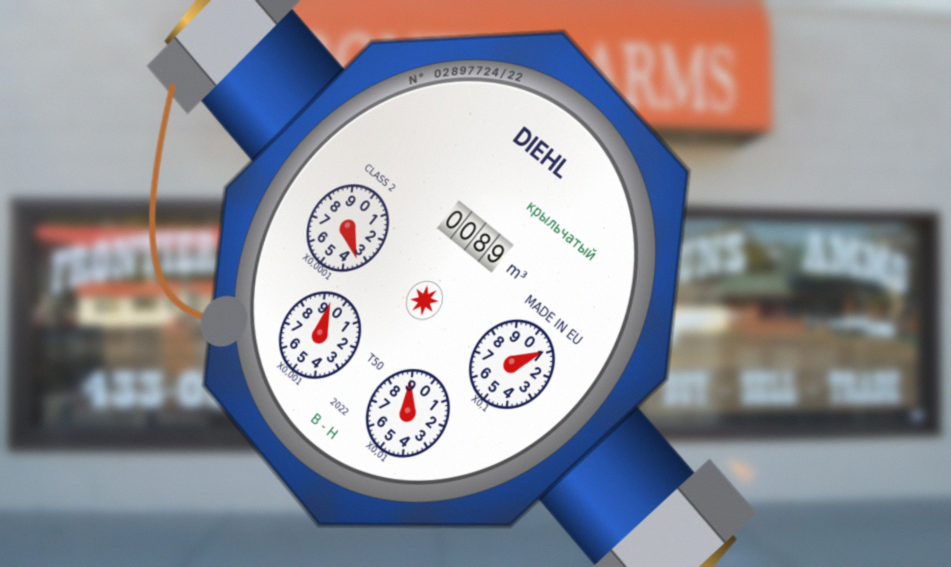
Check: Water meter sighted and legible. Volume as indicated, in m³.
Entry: 89.0893 m³
